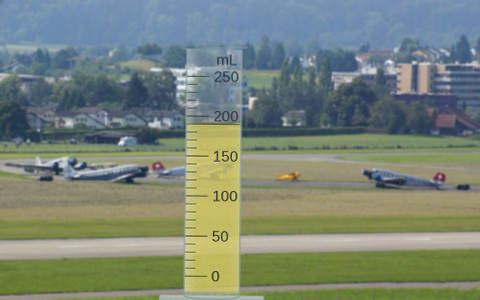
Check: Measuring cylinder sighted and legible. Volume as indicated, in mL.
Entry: 190 mL
